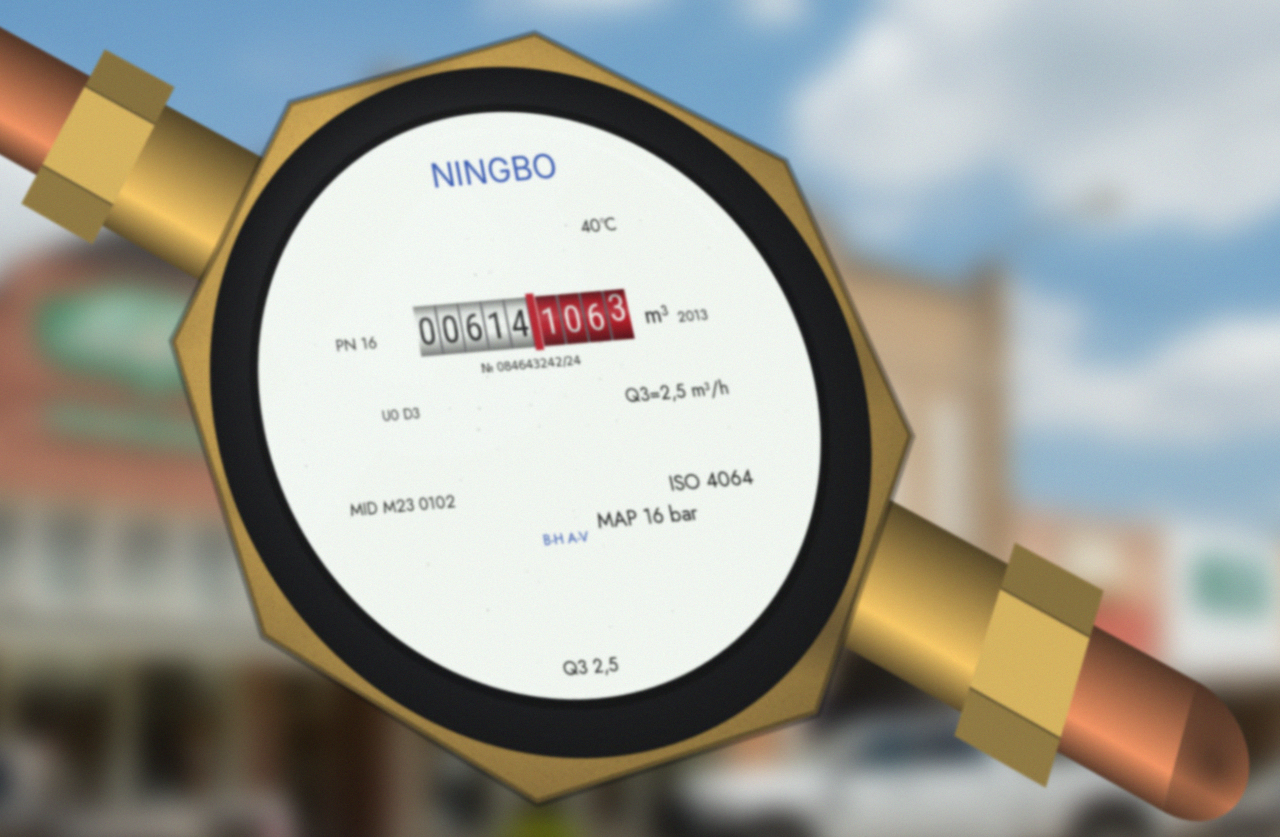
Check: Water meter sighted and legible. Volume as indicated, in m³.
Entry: 614.1063 m³
